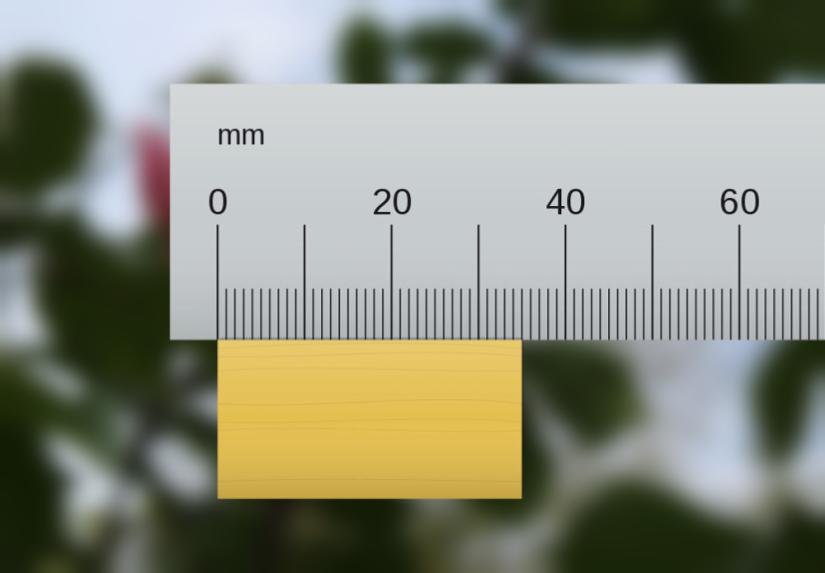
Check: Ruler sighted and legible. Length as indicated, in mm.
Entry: 35 mm
